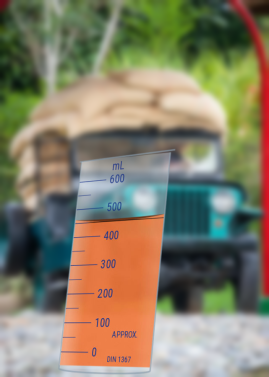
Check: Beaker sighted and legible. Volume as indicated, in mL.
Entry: 450 mL
